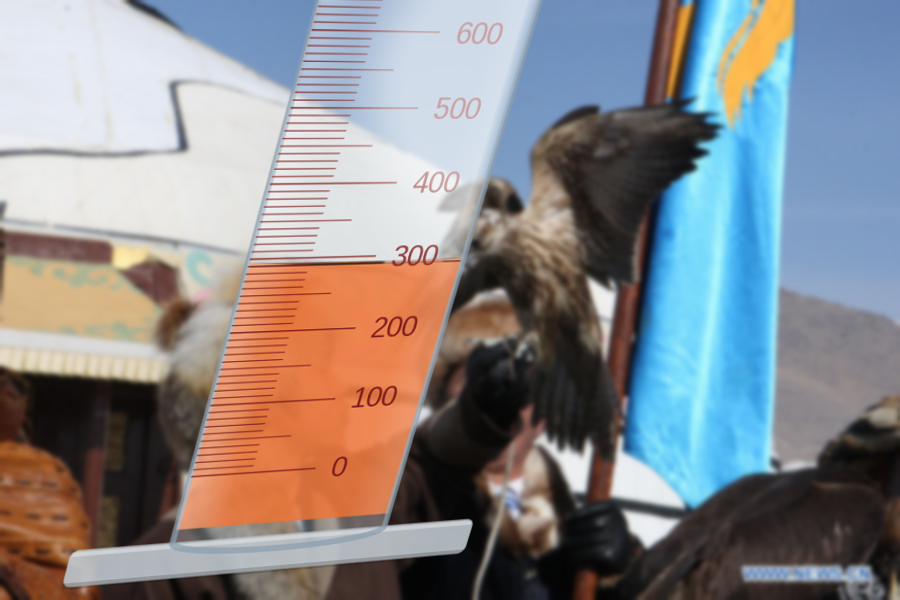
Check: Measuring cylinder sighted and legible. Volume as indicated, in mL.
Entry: 290 mL
